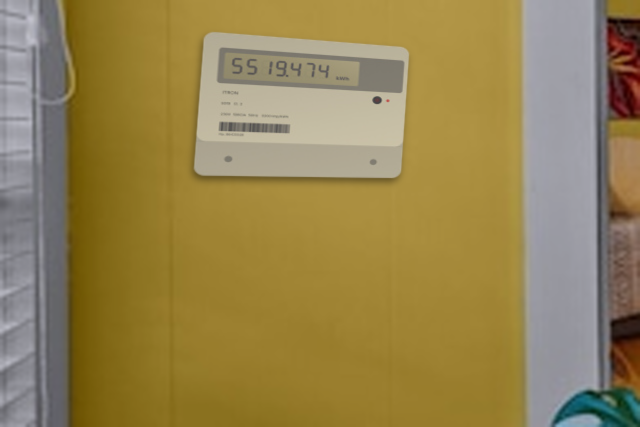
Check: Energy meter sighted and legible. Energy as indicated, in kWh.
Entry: 5519.474 kWh
